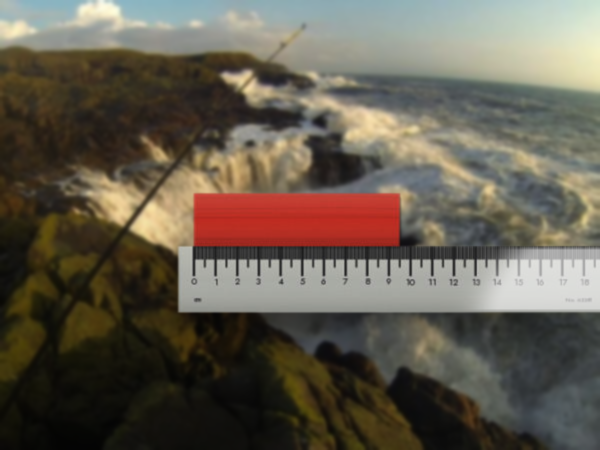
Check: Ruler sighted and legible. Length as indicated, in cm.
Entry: 9.5 cm
